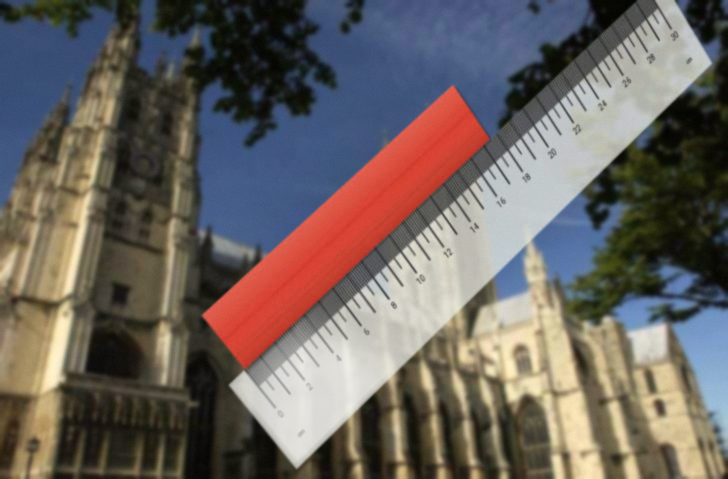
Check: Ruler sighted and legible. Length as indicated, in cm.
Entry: 17.5 cm
